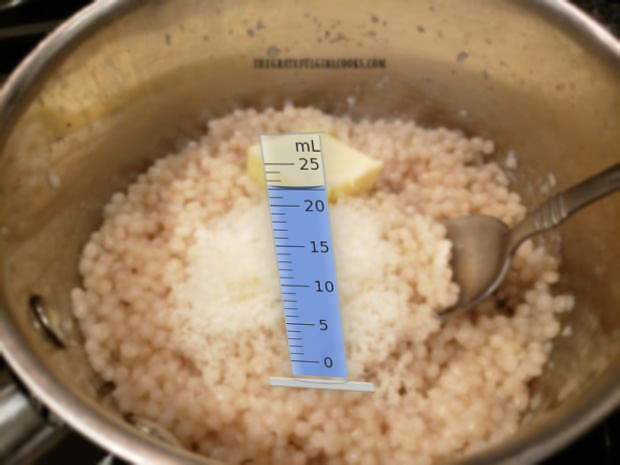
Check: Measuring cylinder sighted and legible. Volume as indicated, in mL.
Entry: 22 mL
